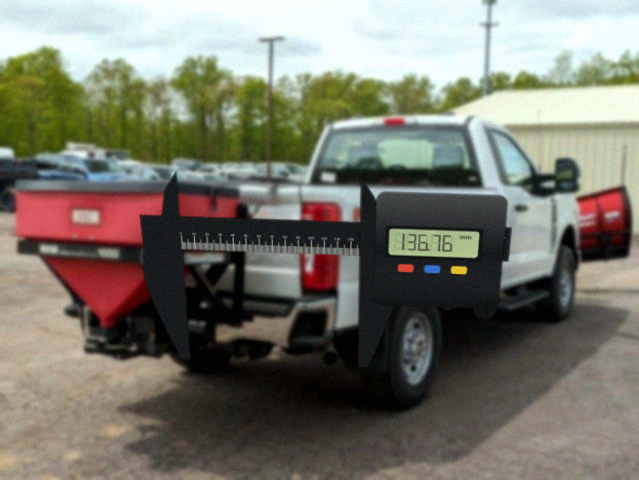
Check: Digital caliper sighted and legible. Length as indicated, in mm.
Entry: 136.76 mm
